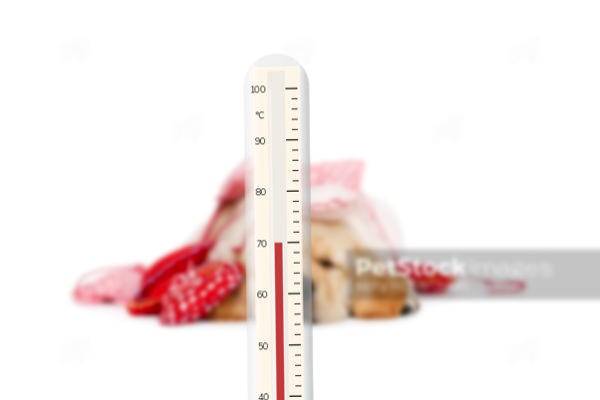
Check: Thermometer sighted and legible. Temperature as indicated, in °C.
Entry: 70 °C
